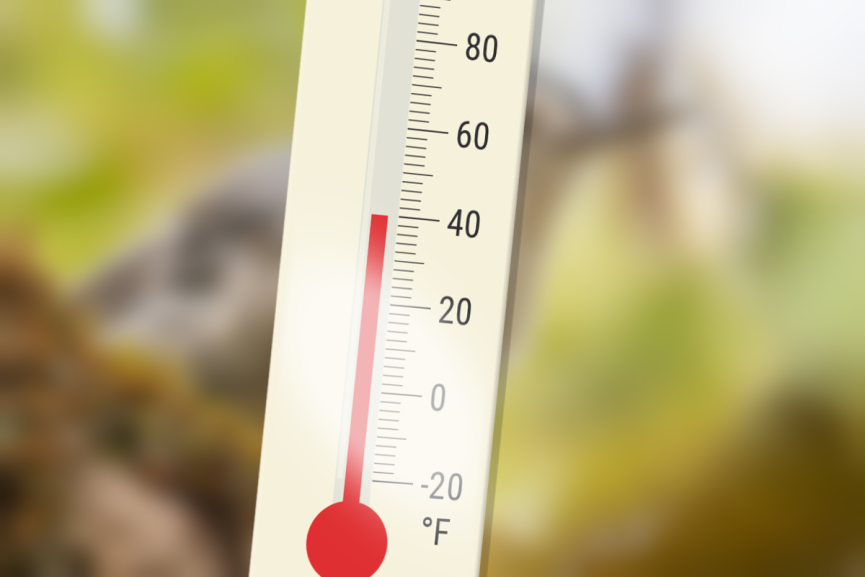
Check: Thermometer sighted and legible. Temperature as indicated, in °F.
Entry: 40 °F
